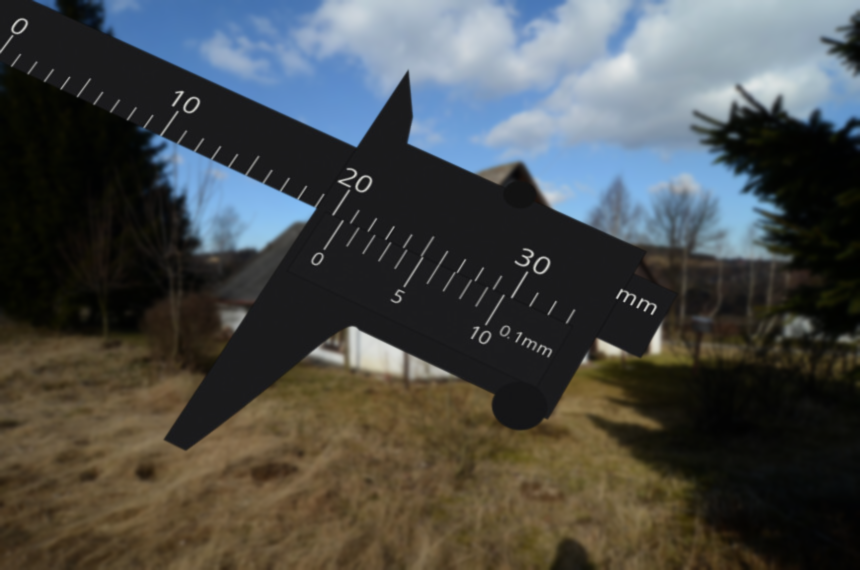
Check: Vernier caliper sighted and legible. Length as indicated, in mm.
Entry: 20.6 mm
